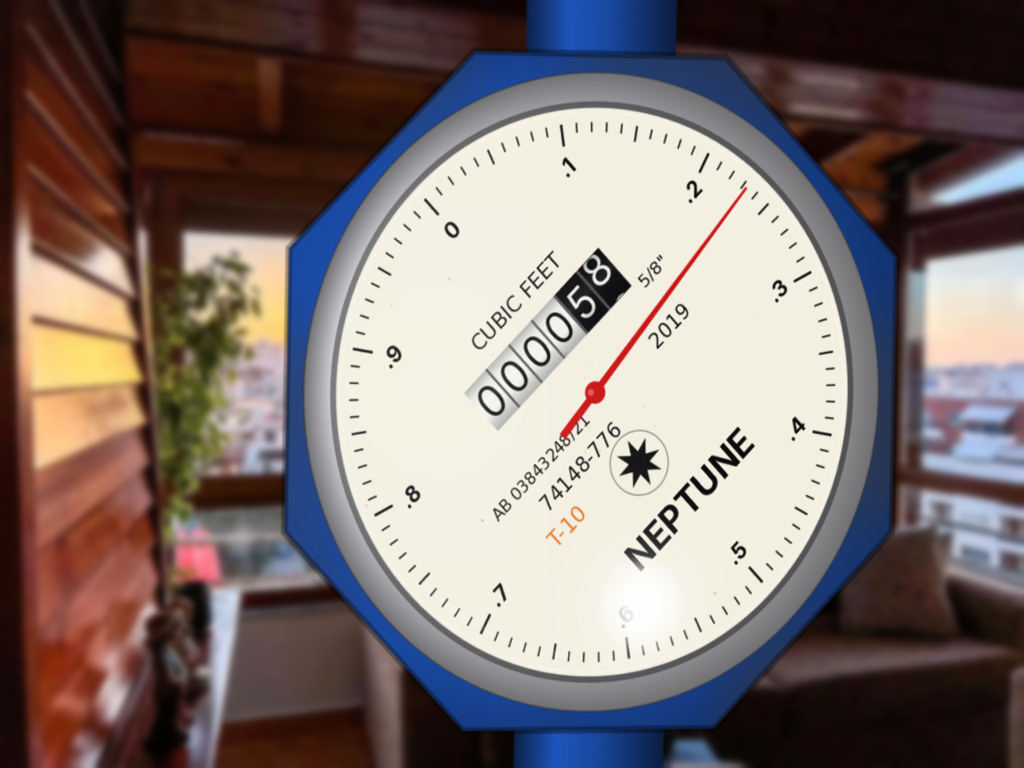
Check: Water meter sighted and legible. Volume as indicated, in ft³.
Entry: 58.23 ft³
